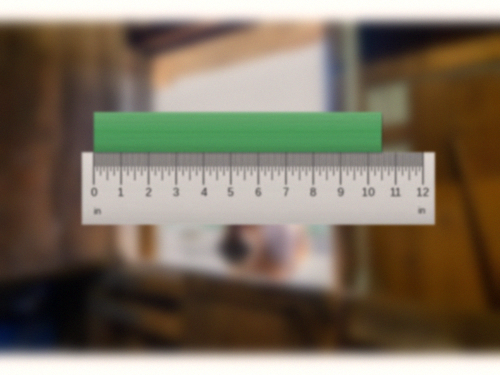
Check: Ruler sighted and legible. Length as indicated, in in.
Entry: 10.5 in
